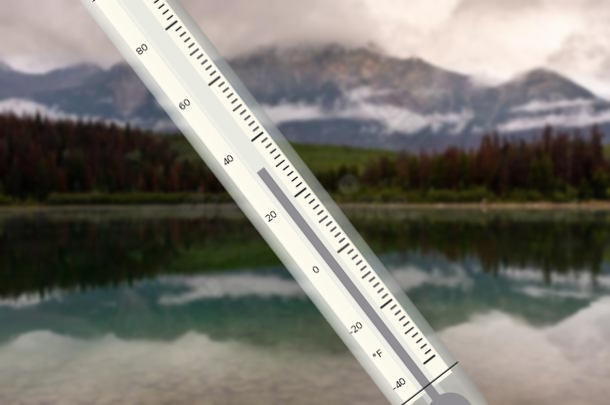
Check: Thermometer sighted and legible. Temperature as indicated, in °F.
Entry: 32 °F
